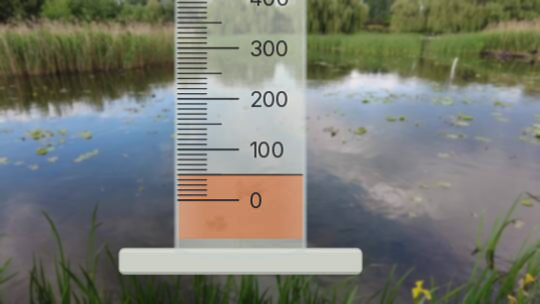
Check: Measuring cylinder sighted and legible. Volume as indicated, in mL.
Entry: 50 mL
